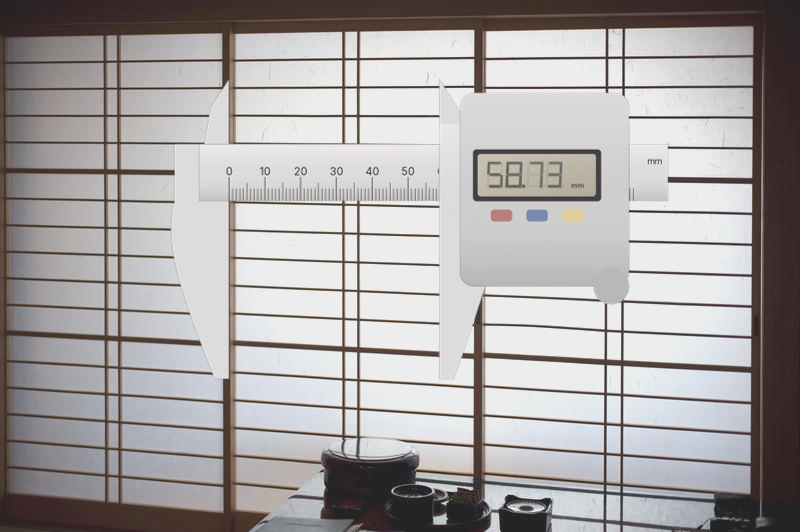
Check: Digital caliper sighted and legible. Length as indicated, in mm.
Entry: 58.73 mm
